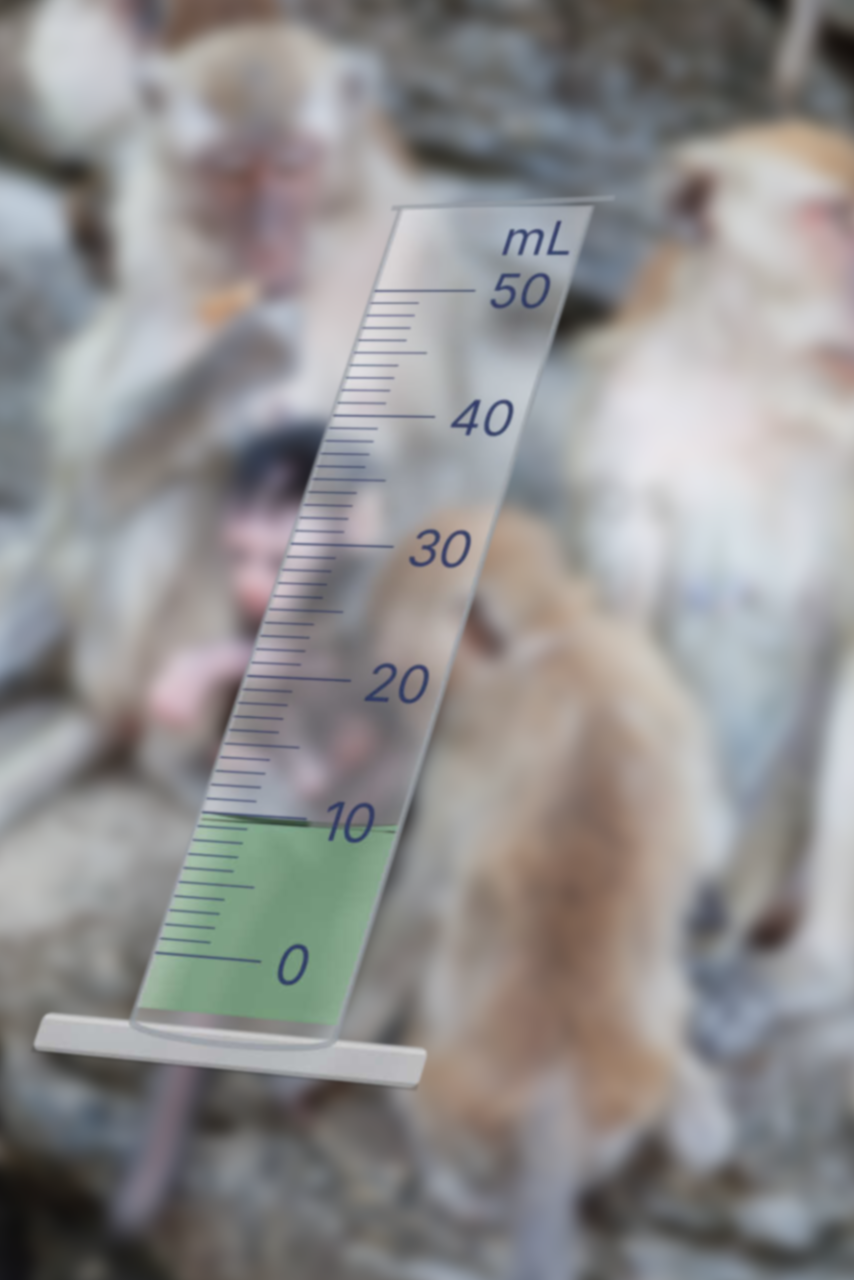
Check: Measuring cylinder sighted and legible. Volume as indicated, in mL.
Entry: 9.5 mL
